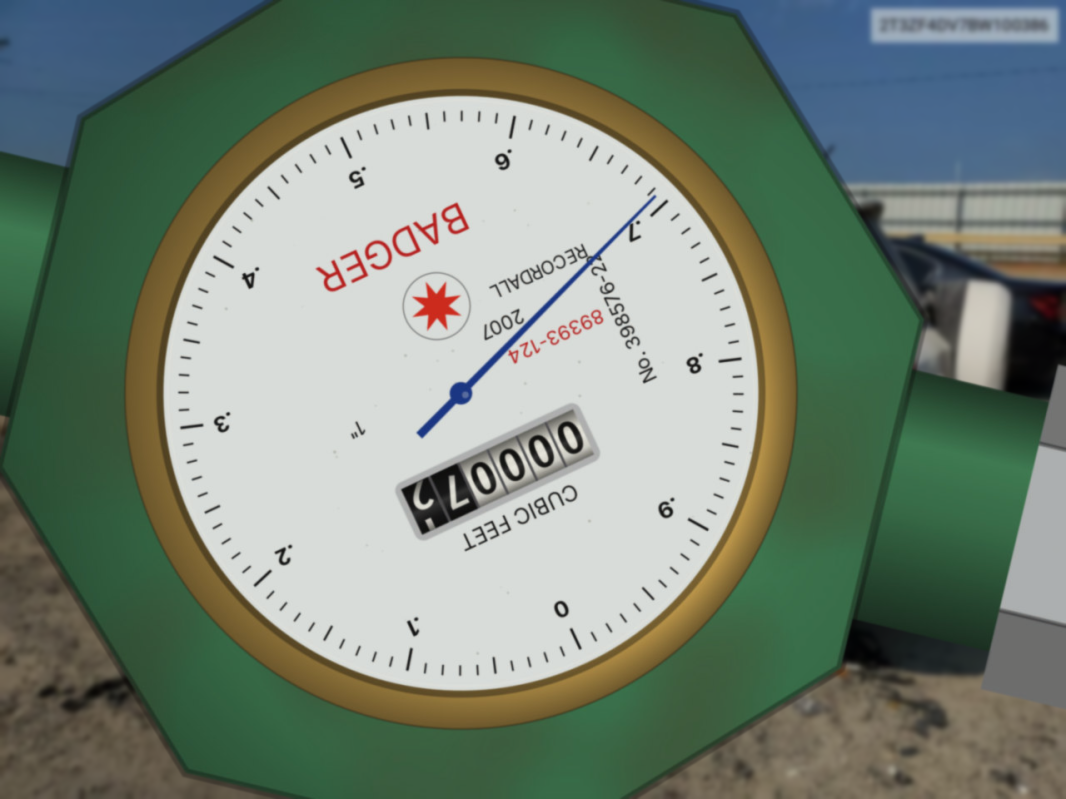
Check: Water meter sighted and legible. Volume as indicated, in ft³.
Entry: 71.69 ft³
